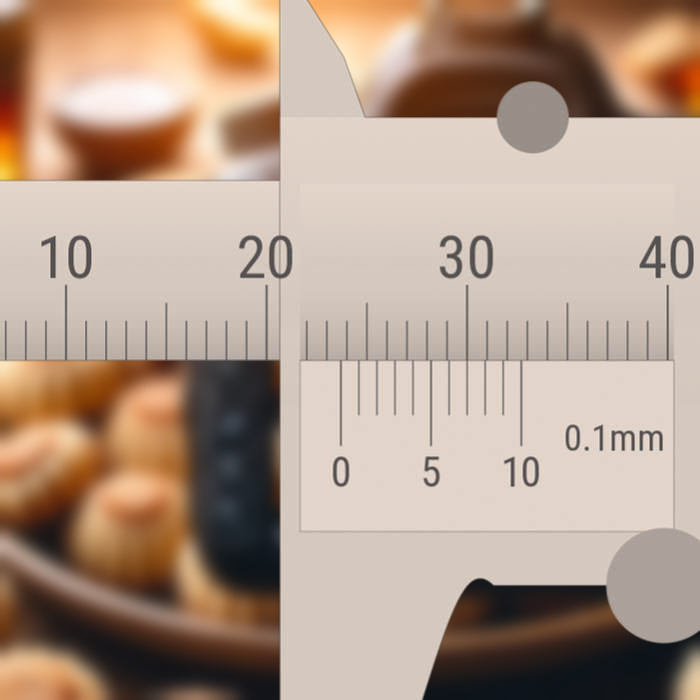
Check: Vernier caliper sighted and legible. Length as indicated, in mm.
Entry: 23.7 mm
